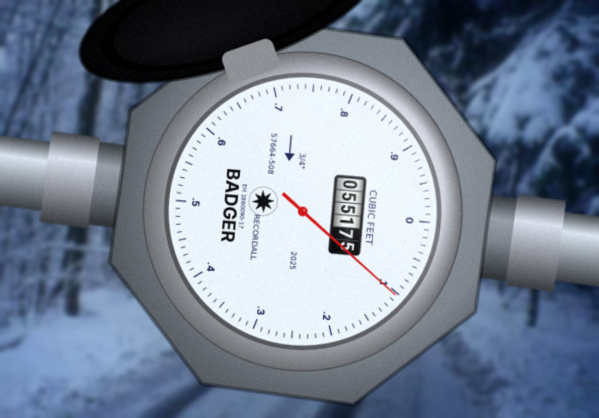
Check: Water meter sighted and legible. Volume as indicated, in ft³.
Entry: 55175.10 ft³
